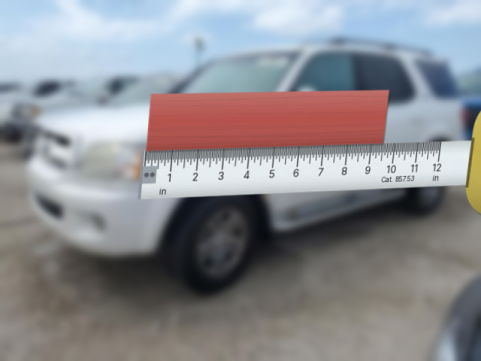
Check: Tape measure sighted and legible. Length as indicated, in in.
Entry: 9.5 in
